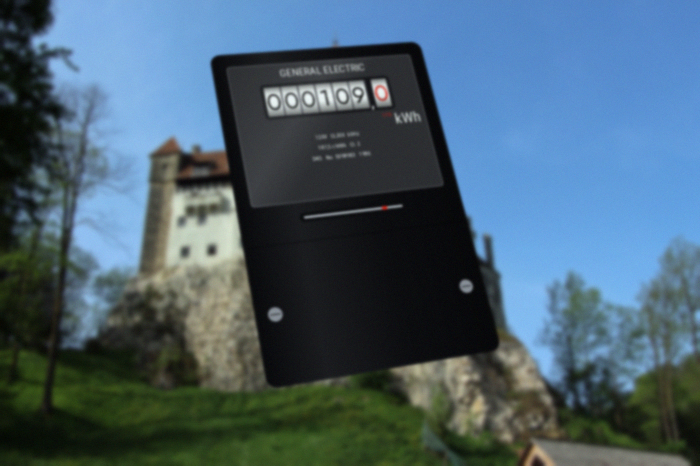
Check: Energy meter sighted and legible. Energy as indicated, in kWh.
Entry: 109.0 kWh
